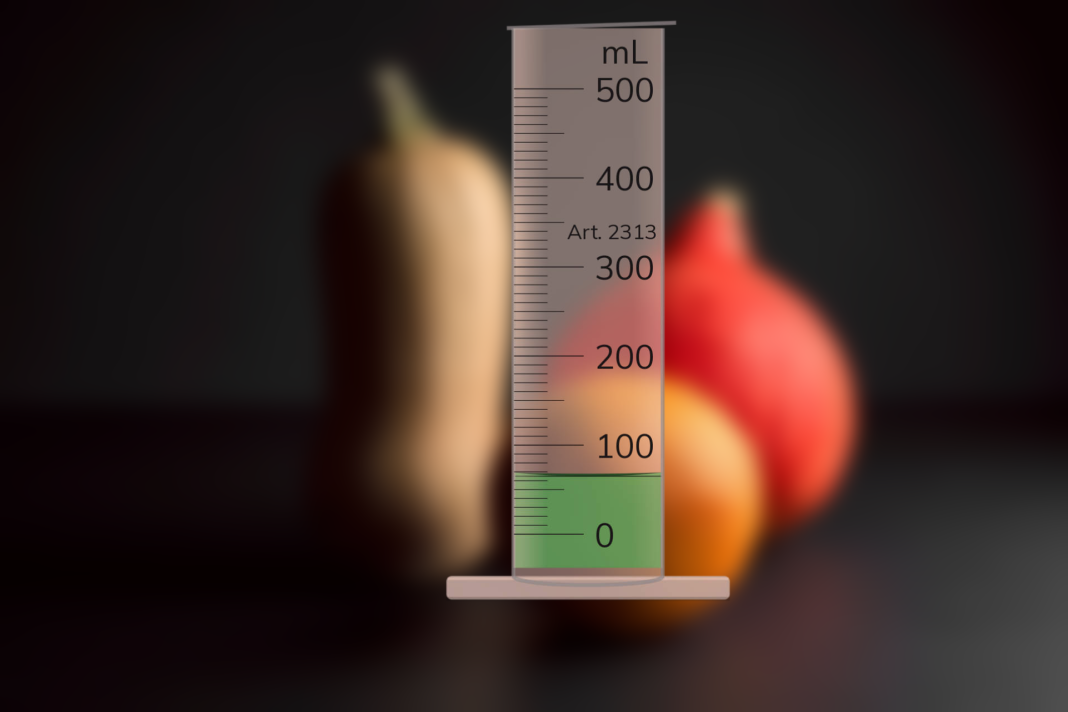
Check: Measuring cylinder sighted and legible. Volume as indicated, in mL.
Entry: 65 mL
